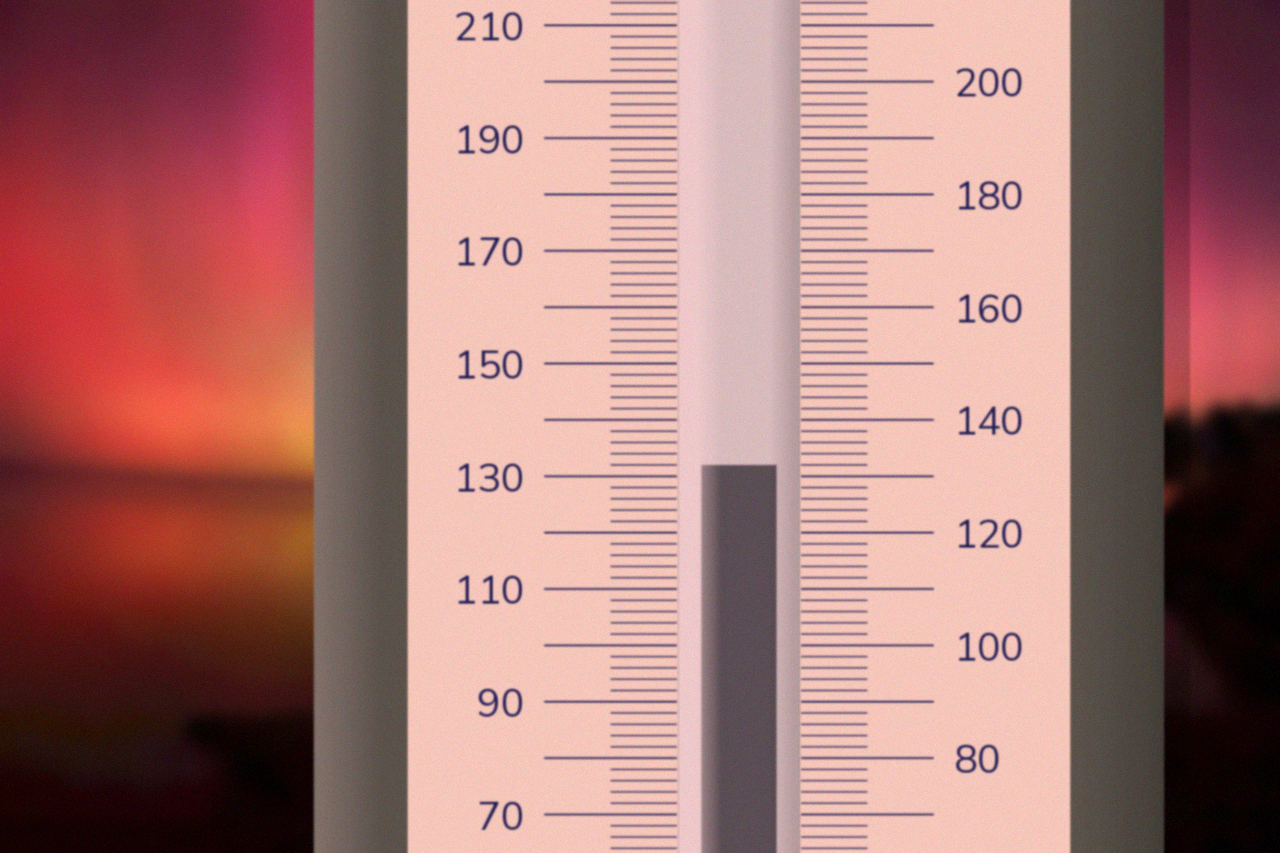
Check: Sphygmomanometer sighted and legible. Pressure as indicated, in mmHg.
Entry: 132 mmHg
